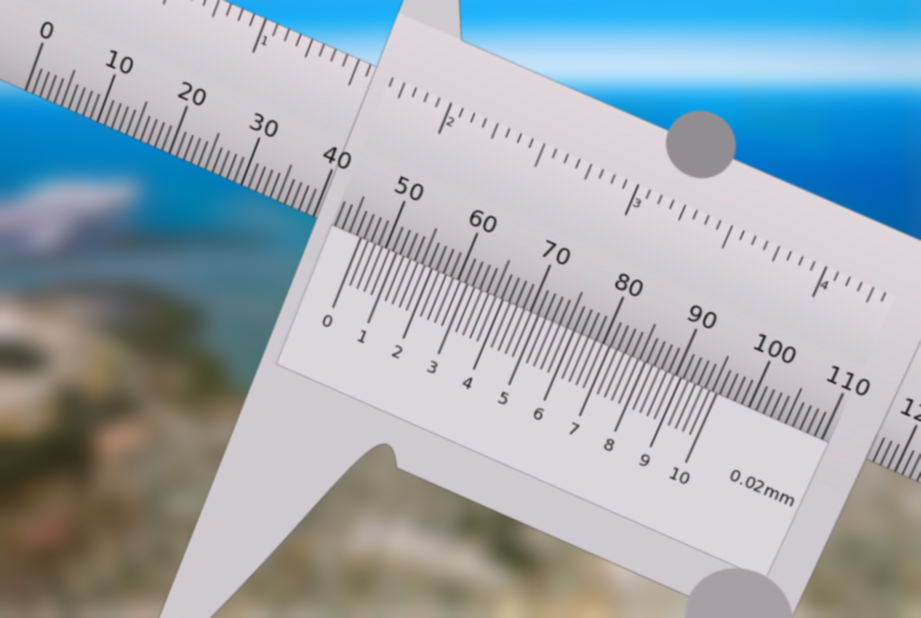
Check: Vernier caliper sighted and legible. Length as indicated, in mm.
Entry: 46.6 mm
